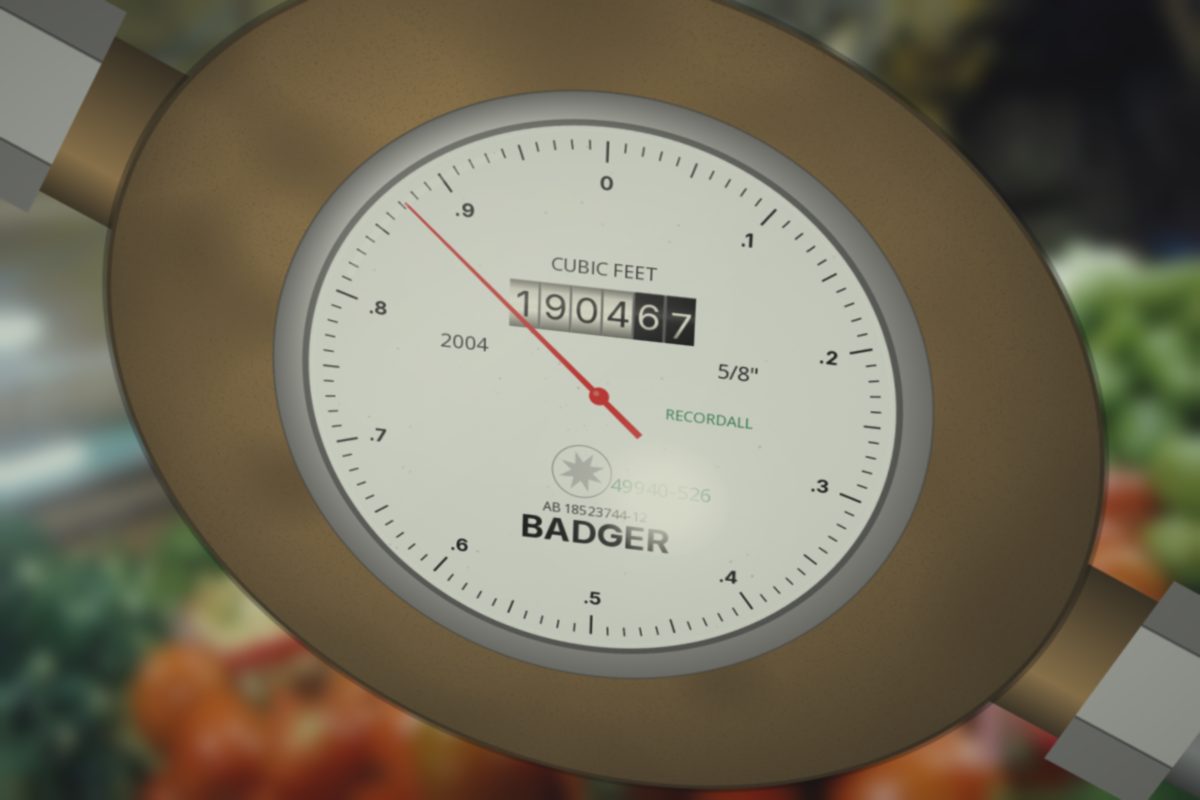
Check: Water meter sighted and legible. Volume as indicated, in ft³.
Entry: 190466.87 ft³
